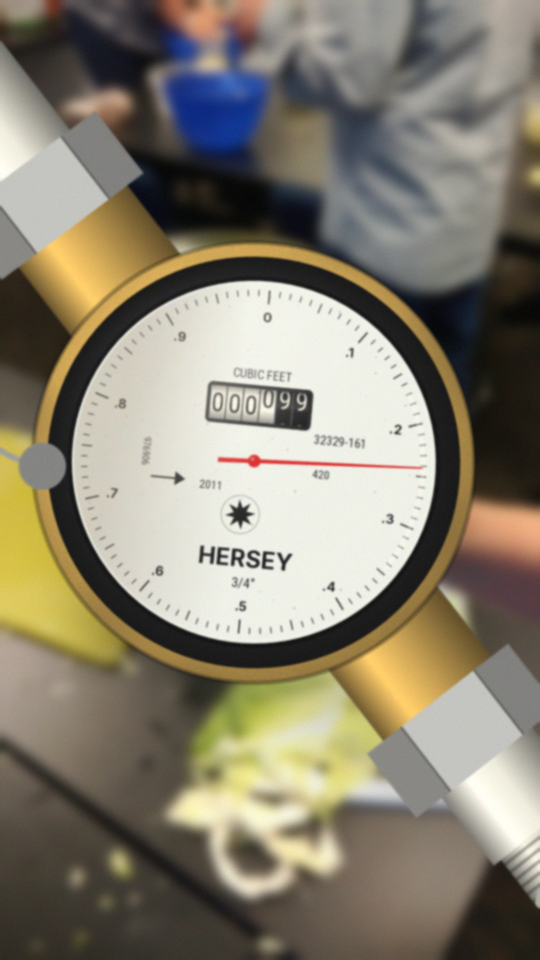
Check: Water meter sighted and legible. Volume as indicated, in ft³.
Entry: 99.24 ft³
